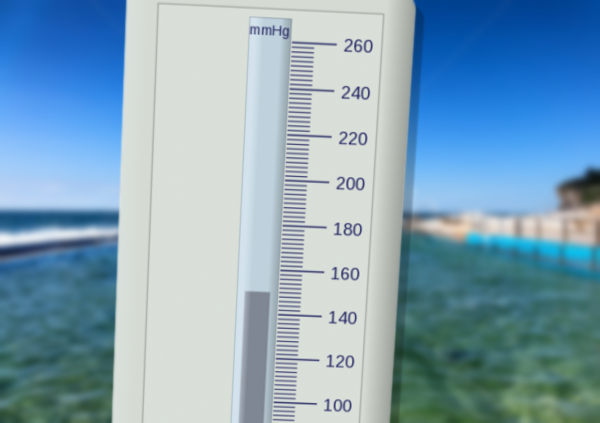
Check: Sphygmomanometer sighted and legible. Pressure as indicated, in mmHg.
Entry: 150 mmHg
